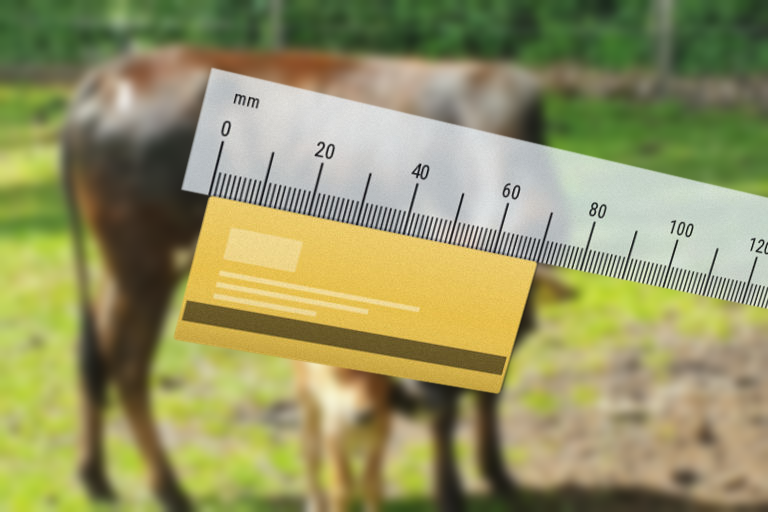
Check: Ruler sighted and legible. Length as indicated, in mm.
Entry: 70 mm
